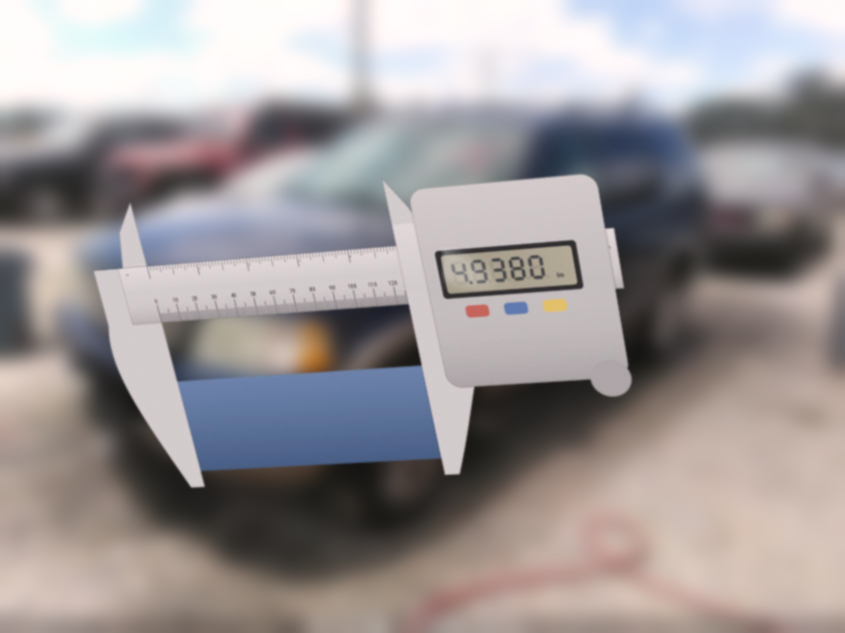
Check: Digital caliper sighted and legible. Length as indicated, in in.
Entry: 4.9380 in
